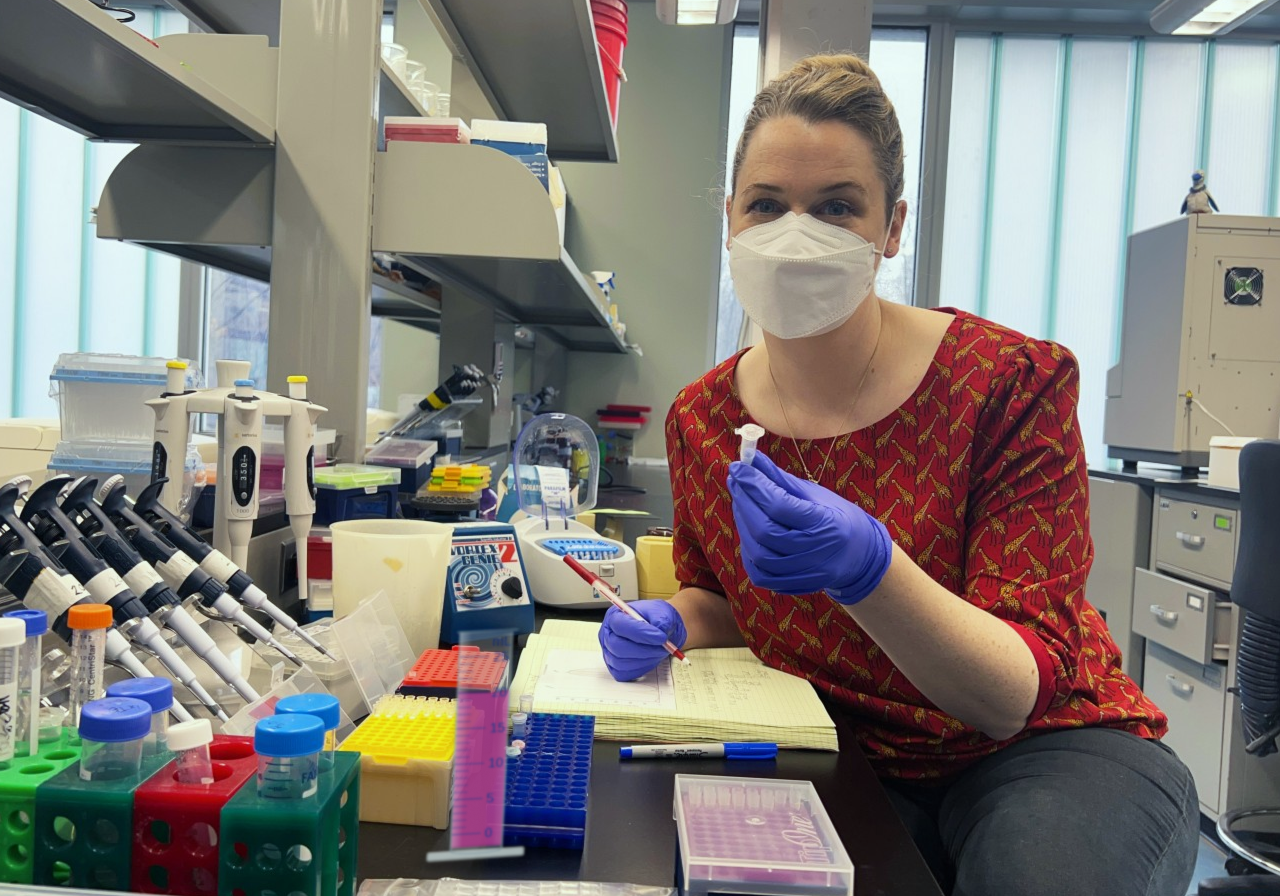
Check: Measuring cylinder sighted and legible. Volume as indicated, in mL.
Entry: 20 mL
